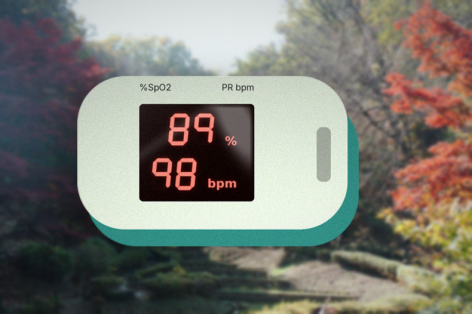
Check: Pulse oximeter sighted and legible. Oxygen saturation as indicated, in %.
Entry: 89 %
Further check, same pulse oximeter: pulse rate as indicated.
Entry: 98 bpm
